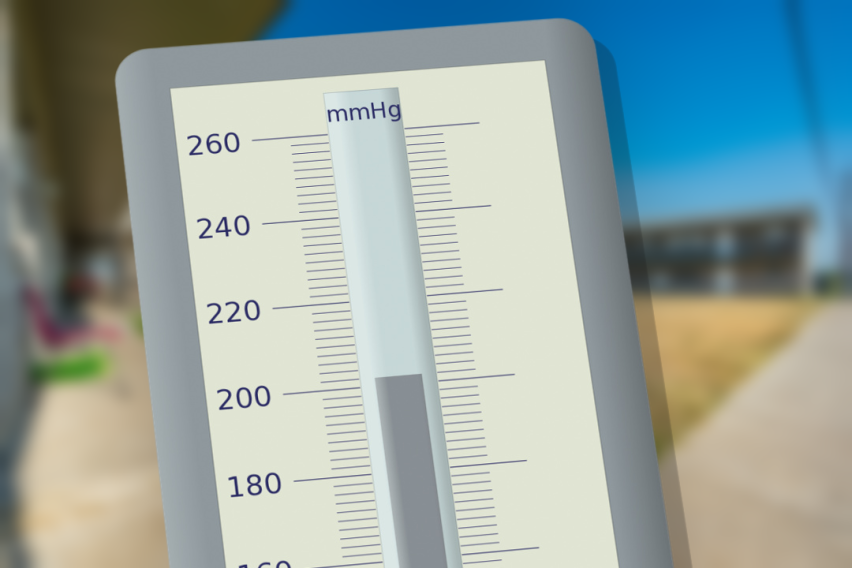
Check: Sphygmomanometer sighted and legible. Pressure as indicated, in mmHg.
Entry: 202 mmHg
